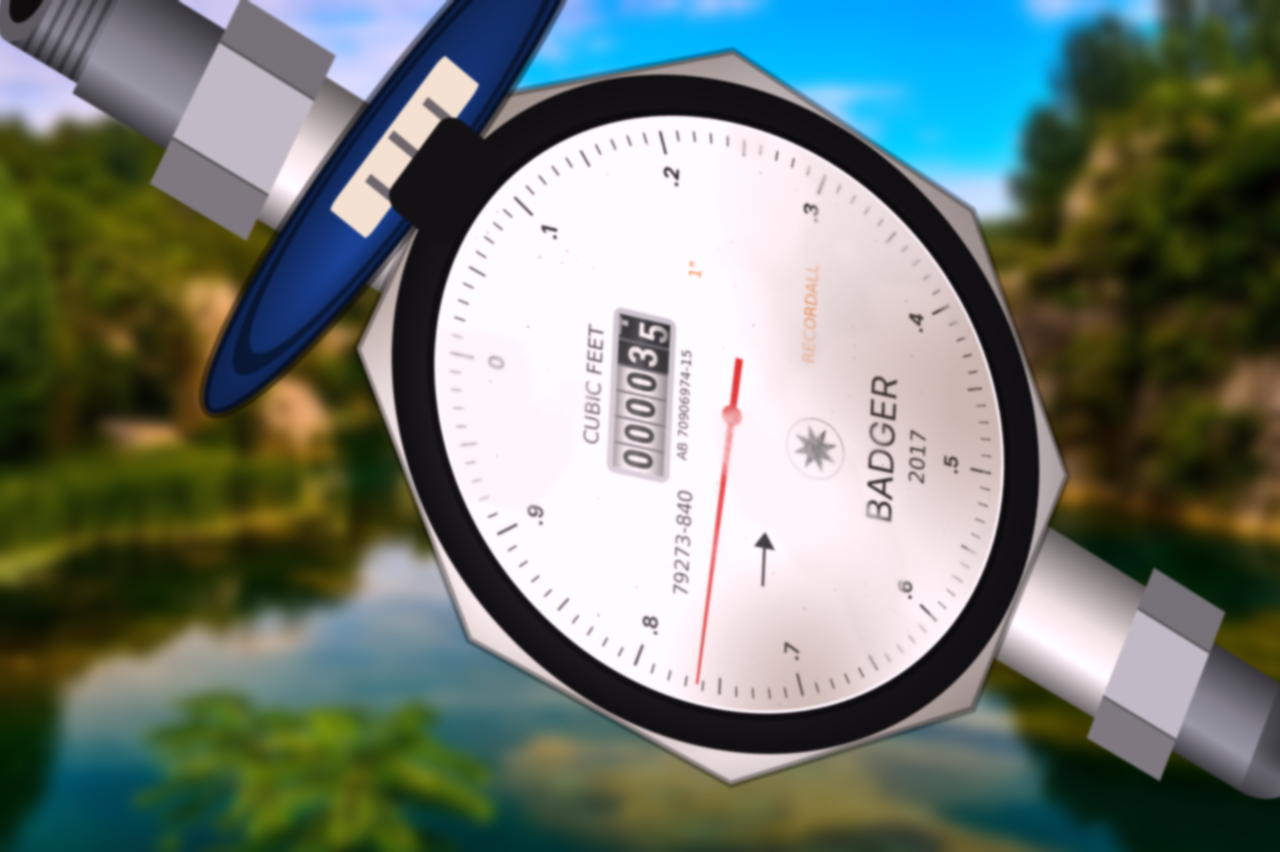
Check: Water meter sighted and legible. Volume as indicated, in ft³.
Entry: 34.76 ft³
